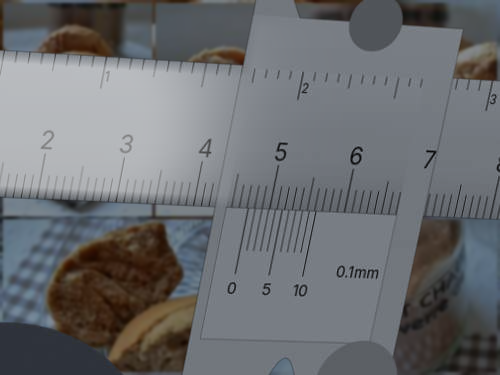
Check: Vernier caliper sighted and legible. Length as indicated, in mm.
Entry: 47.2 mm
